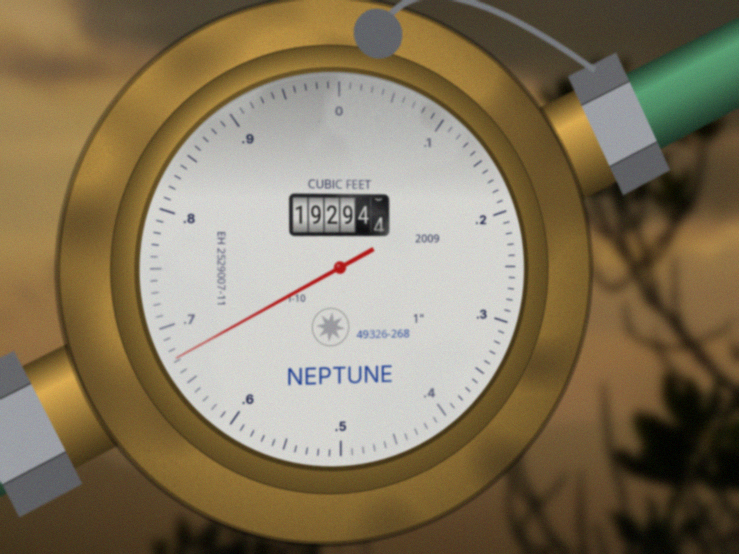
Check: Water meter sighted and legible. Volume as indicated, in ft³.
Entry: 192943.67 ft³
